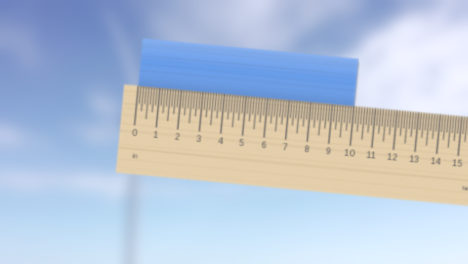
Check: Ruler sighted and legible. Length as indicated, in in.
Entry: 10 in
